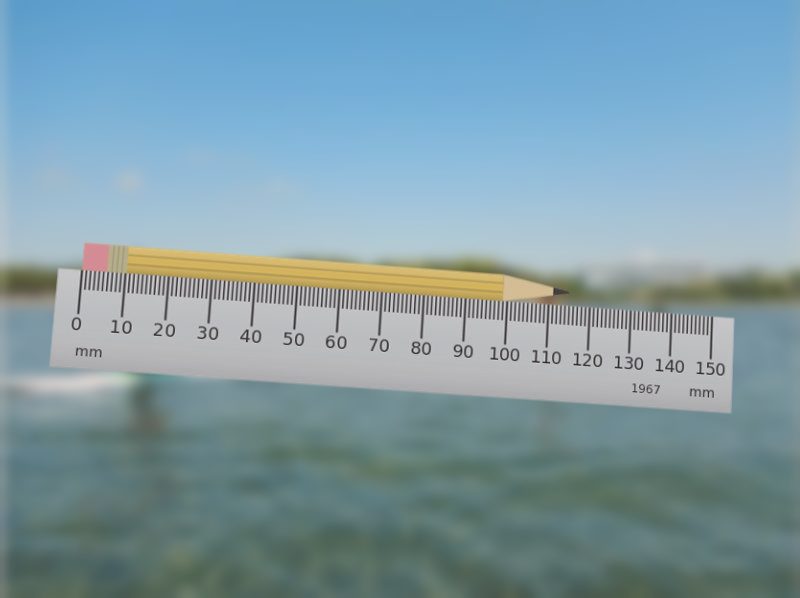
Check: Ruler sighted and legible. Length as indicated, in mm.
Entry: 115 mm
